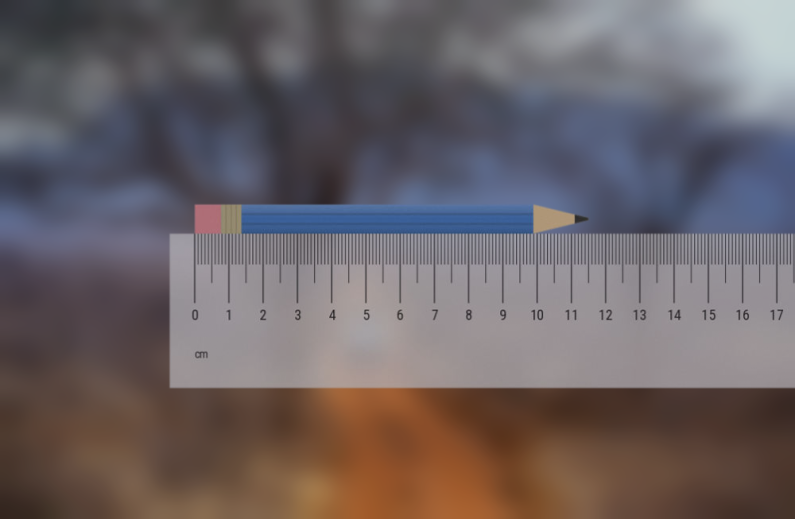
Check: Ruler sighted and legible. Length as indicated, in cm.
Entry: 11.5 cm
